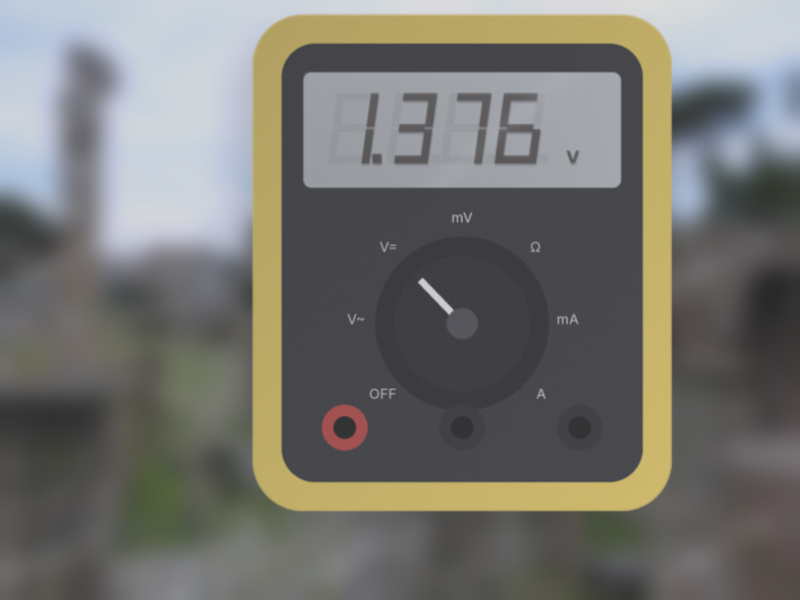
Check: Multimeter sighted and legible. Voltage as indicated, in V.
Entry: 1.376 V
